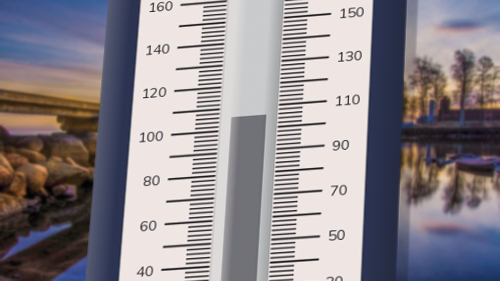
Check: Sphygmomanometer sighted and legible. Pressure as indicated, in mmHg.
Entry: 106 mmHg
